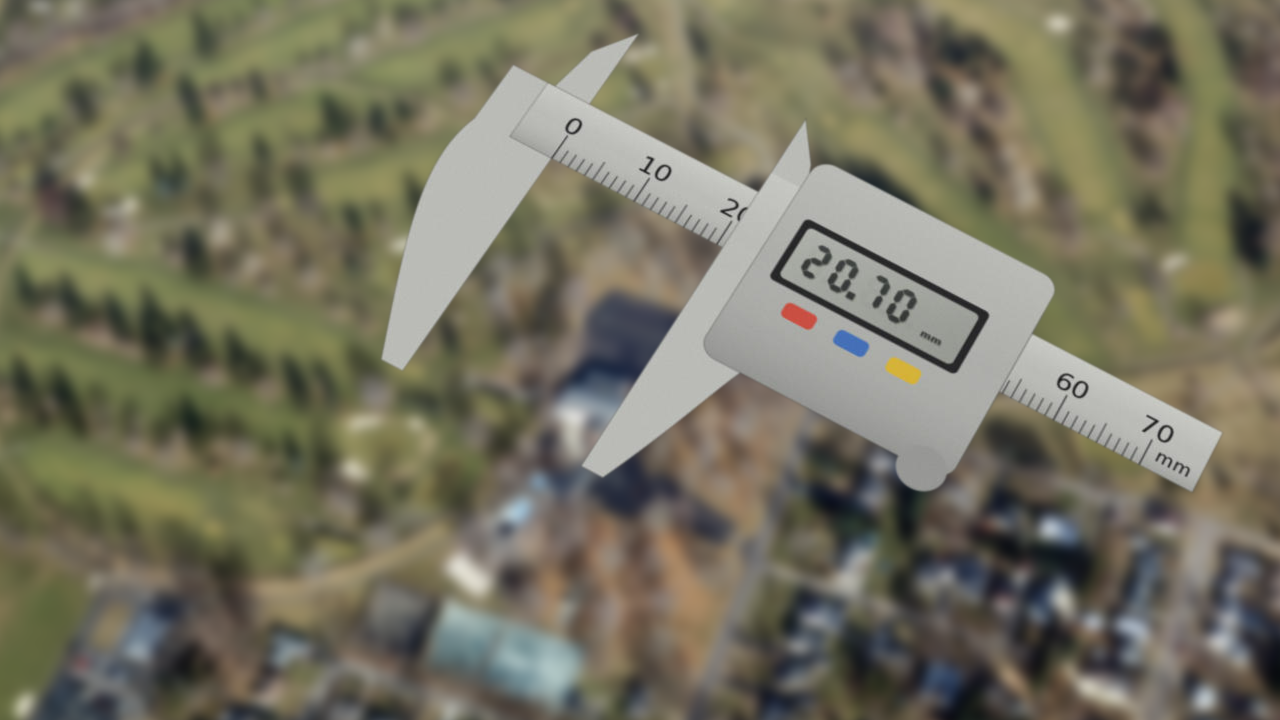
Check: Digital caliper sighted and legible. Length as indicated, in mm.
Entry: 20.70 mm
